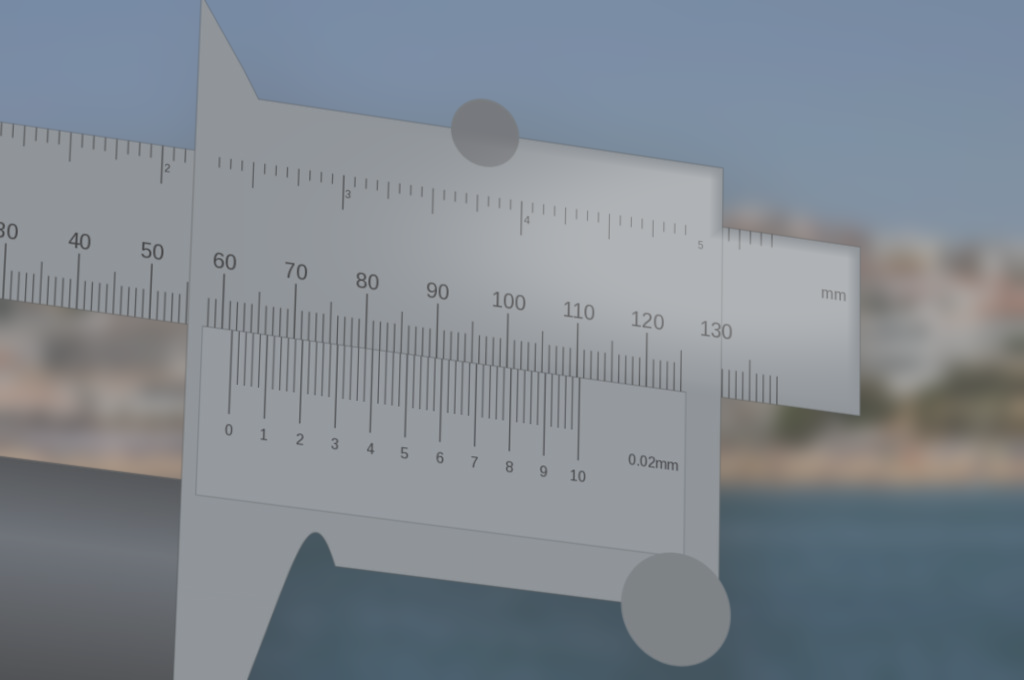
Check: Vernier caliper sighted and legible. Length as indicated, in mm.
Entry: 61.4 mm
